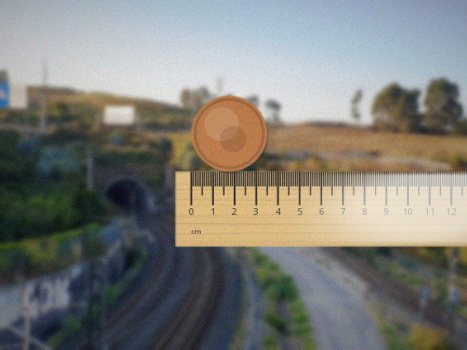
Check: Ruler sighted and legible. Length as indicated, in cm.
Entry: 3.5 cm
